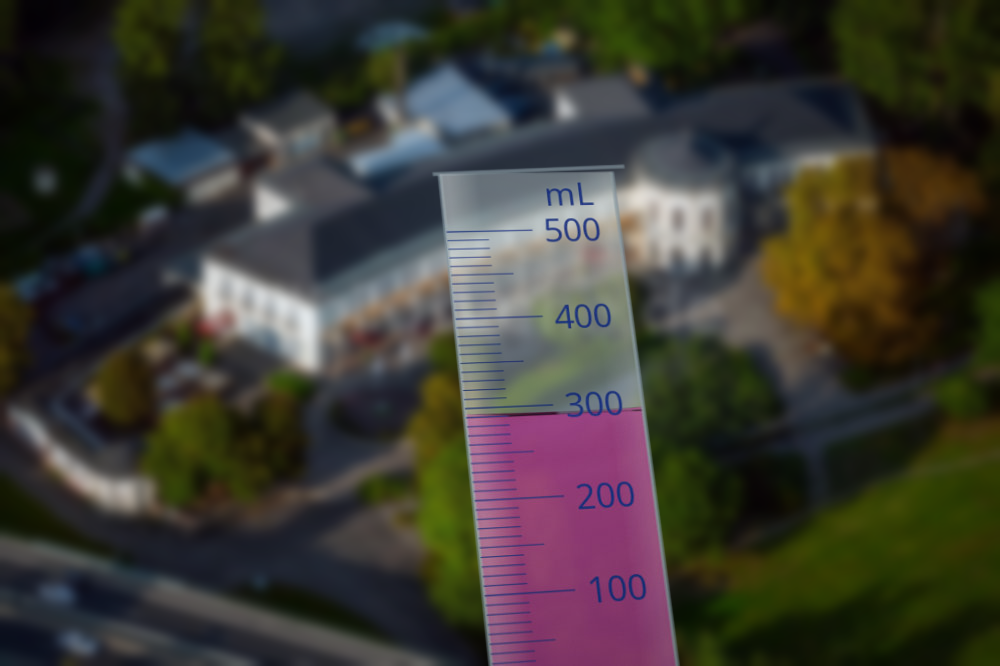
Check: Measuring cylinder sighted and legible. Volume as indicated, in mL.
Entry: 290 mL
